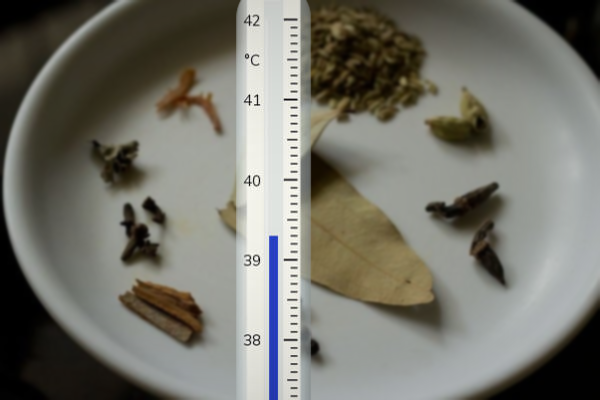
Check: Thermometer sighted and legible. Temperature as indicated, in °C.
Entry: 39.3 °C
